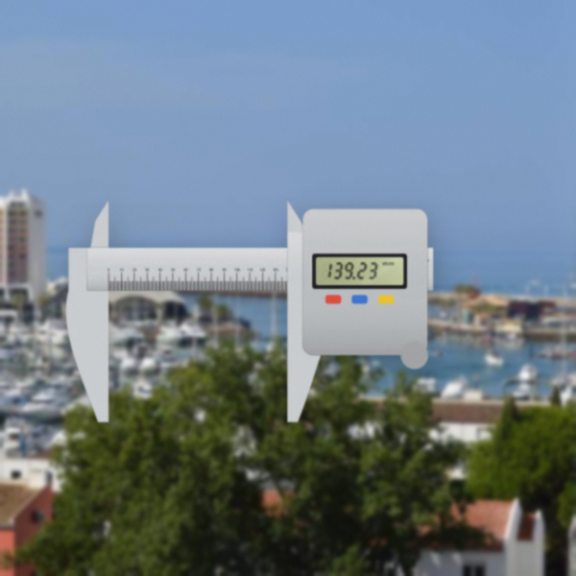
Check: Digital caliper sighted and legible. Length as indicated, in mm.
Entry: 139.23 mm
